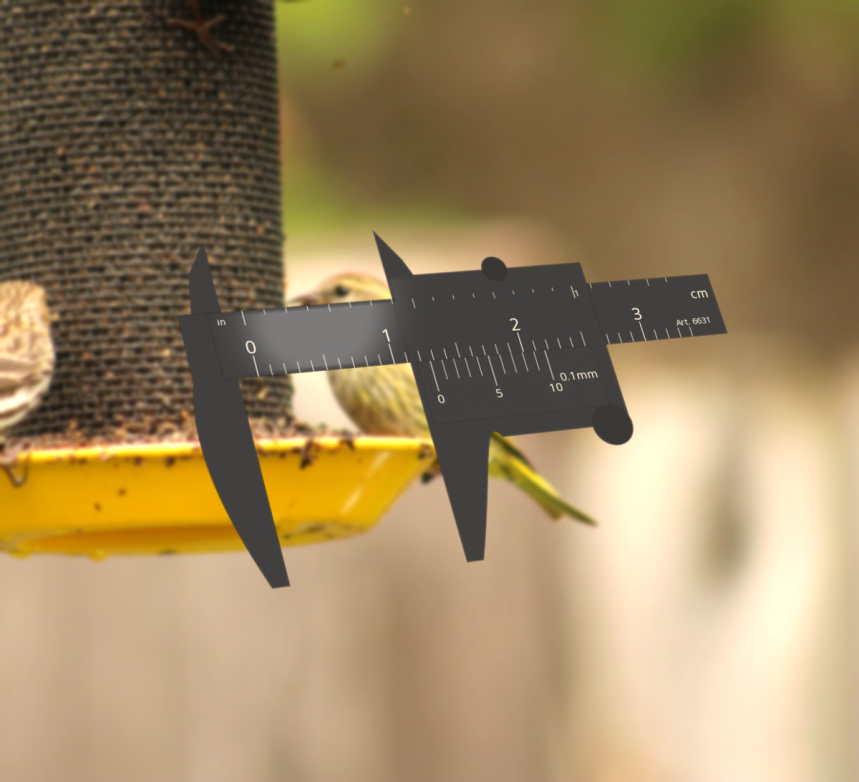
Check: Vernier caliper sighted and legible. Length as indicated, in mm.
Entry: 12.7 mm
